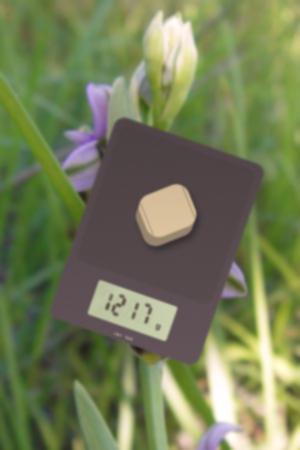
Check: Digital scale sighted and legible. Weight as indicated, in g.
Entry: 1217 g
